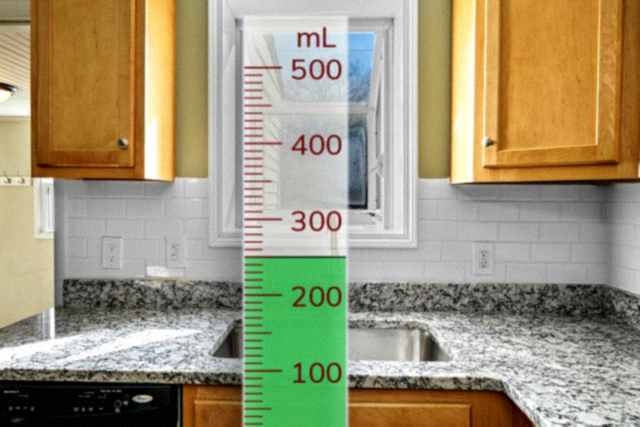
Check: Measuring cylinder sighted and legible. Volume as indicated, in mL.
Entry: 250 mL
